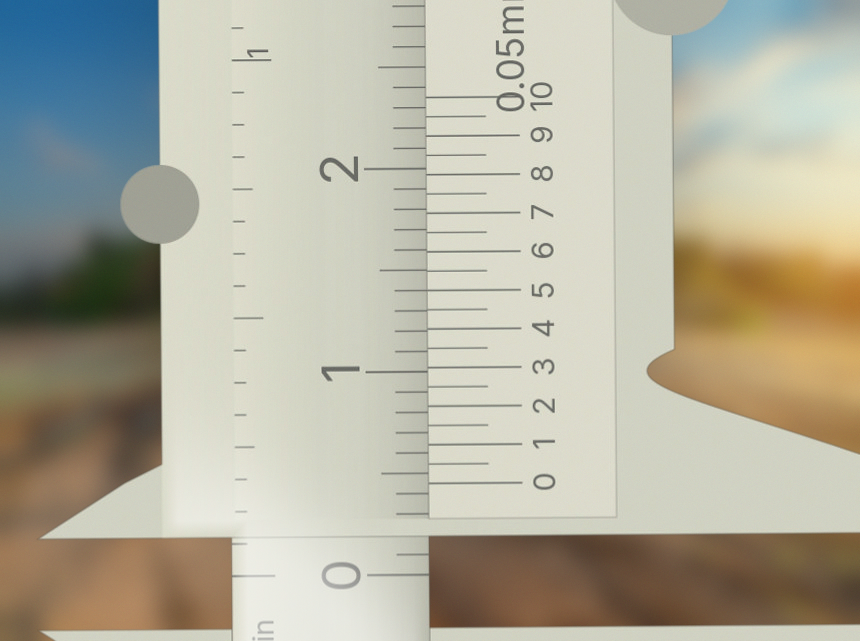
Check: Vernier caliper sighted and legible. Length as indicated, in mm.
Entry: 4.5 mm
